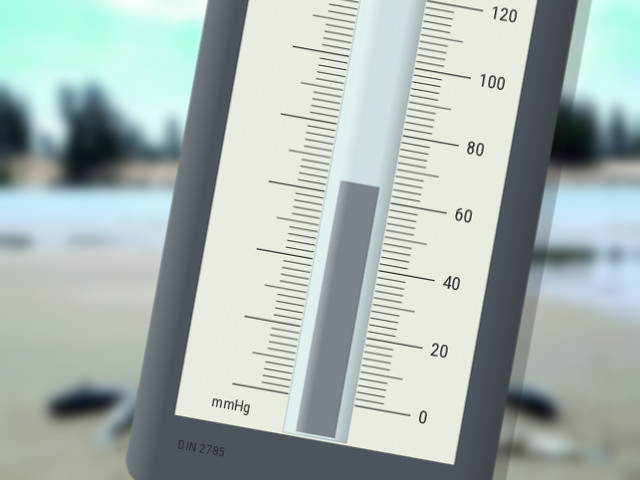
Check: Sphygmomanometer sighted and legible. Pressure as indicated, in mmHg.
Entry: 64 mmHg
